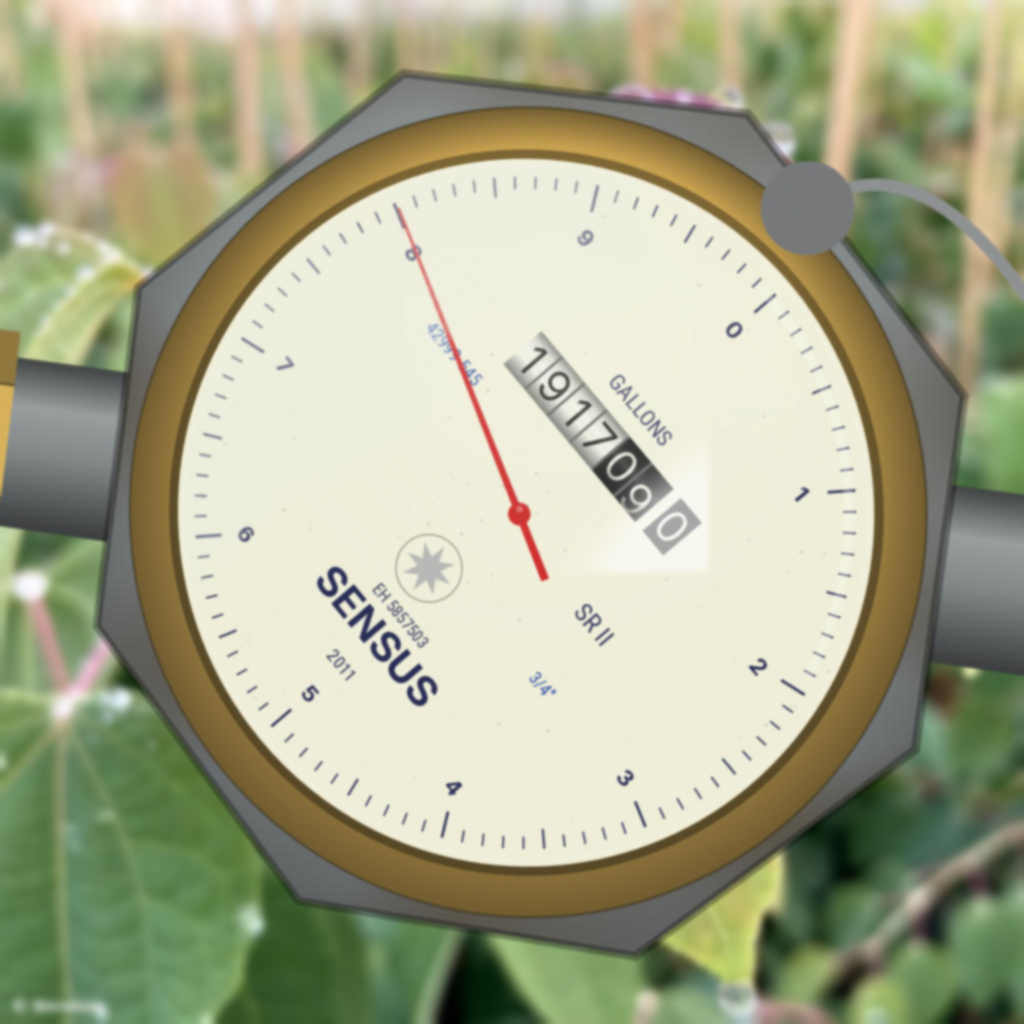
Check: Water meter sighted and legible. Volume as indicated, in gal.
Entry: 1917088.0 gal
